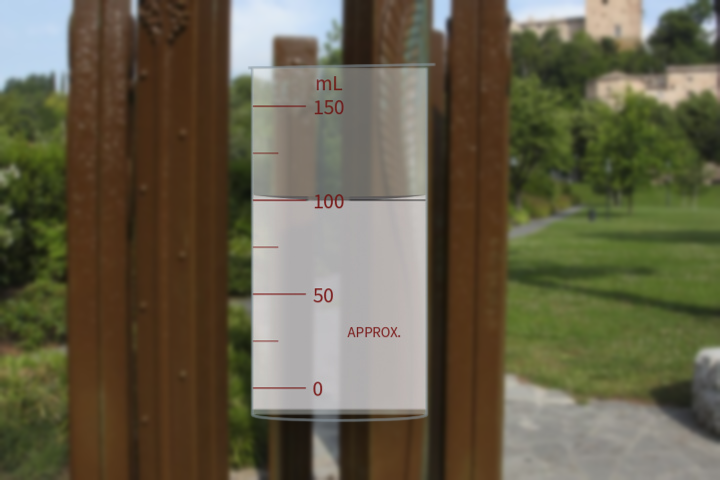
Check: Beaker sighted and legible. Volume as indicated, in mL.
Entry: 100 mL
